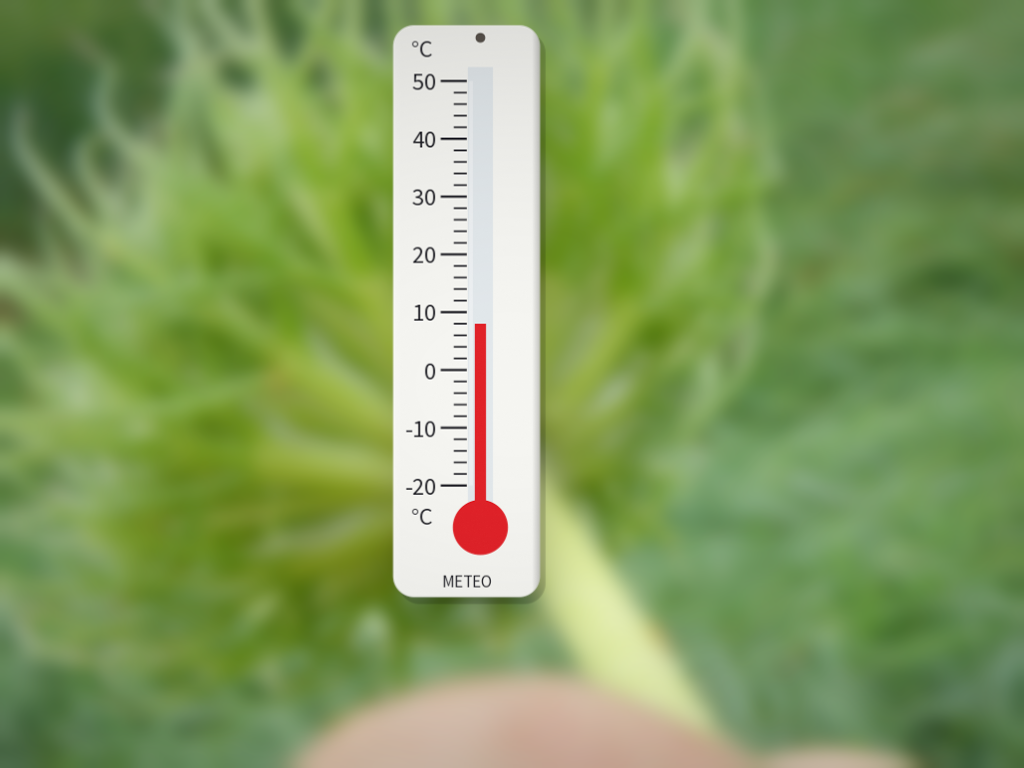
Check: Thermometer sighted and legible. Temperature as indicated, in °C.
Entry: 8 °C
